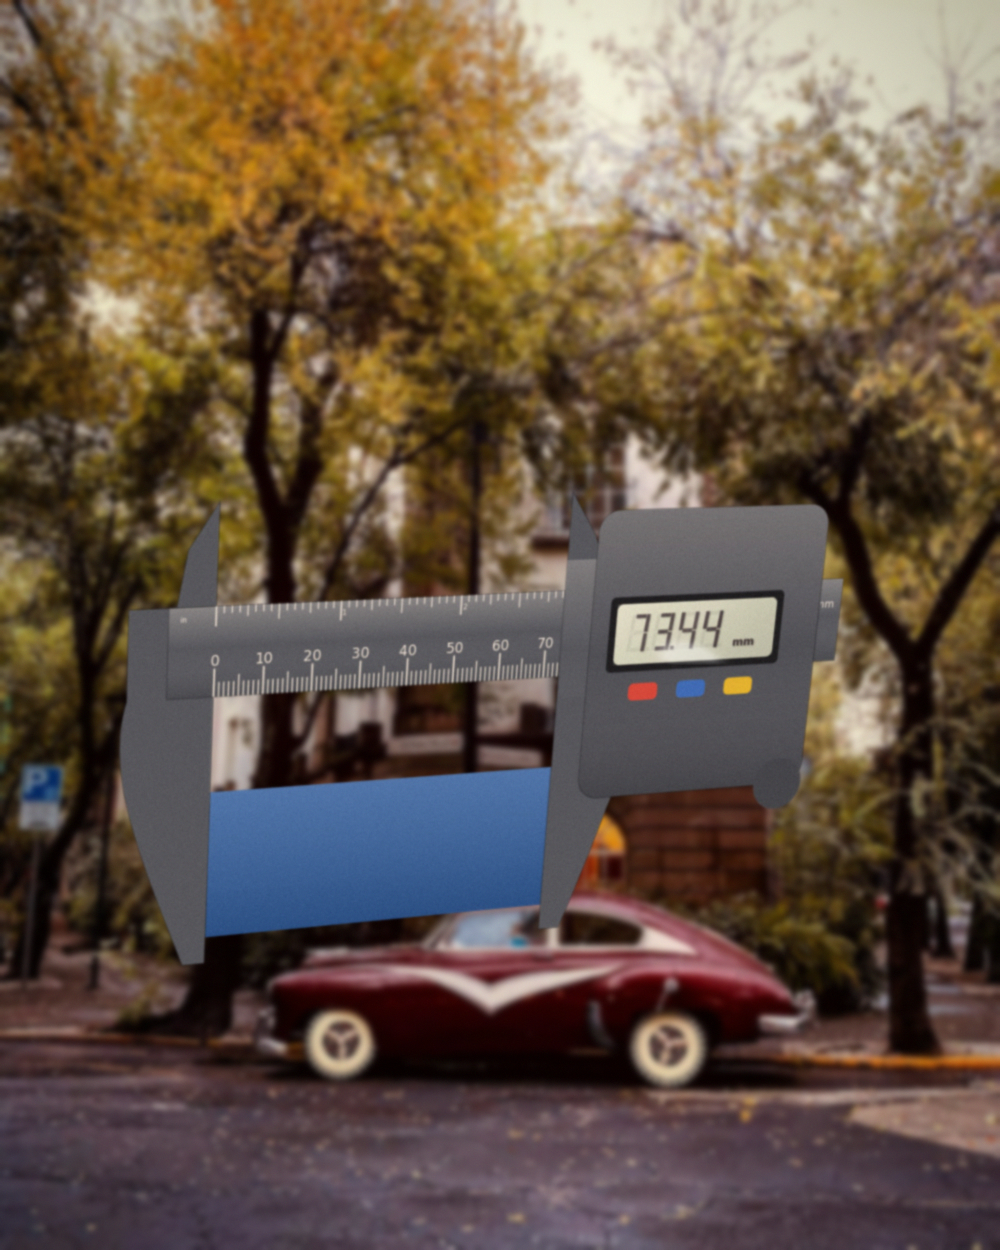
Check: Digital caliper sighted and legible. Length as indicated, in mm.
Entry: 73.44 mm
